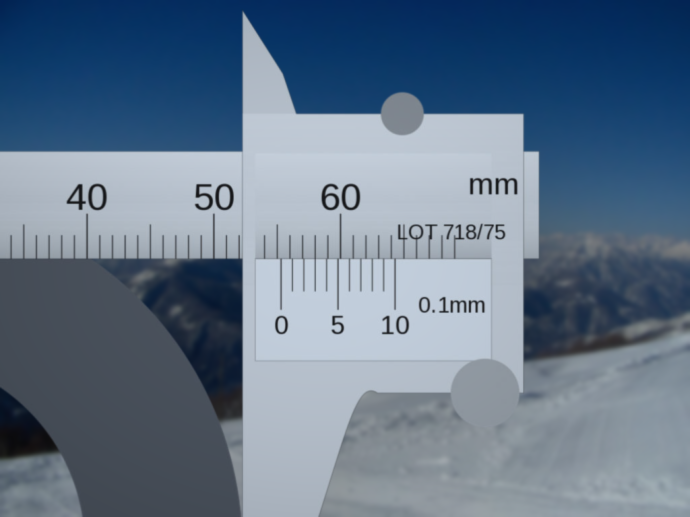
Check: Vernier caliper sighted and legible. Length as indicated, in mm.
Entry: 55.3 mm
